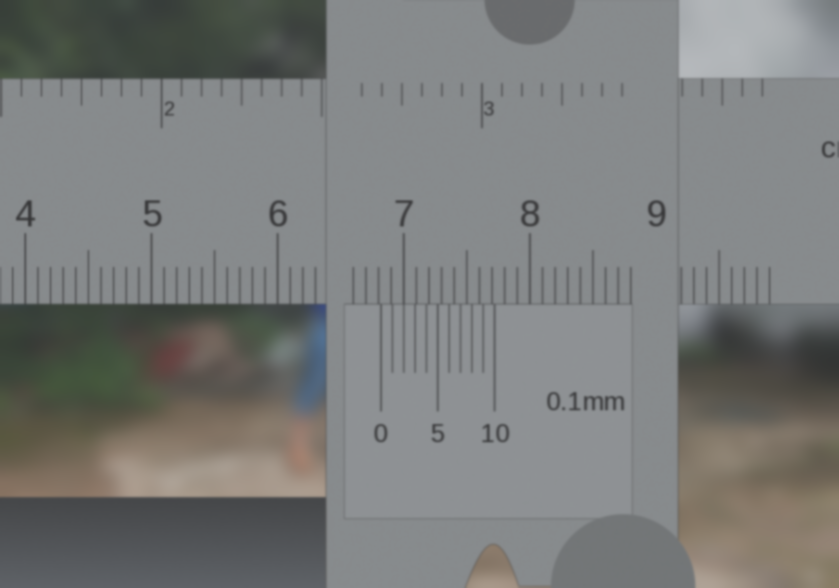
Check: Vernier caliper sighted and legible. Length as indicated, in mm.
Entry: 68.2 mm
